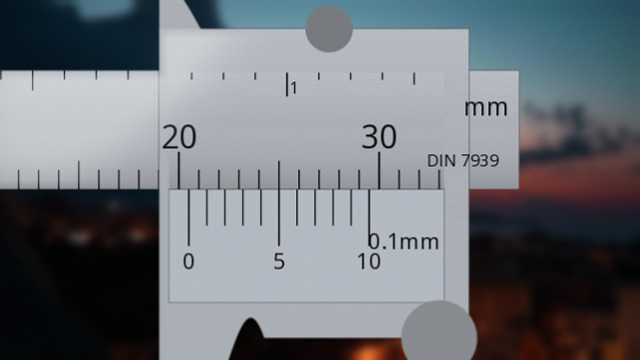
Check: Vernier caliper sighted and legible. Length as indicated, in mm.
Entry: 20.5 mm
